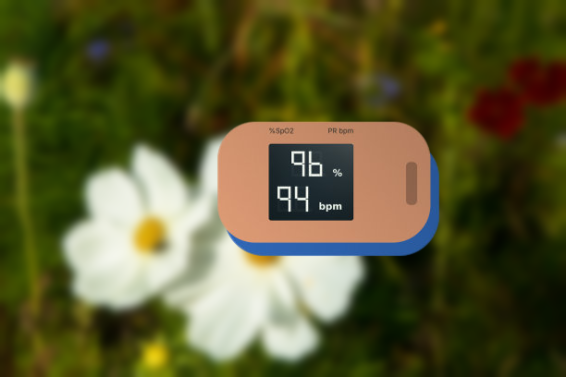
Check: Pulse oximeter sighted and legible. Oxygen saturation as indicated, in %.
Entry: 96 %
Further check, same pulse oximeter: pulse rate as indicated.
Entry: 94 bpm
